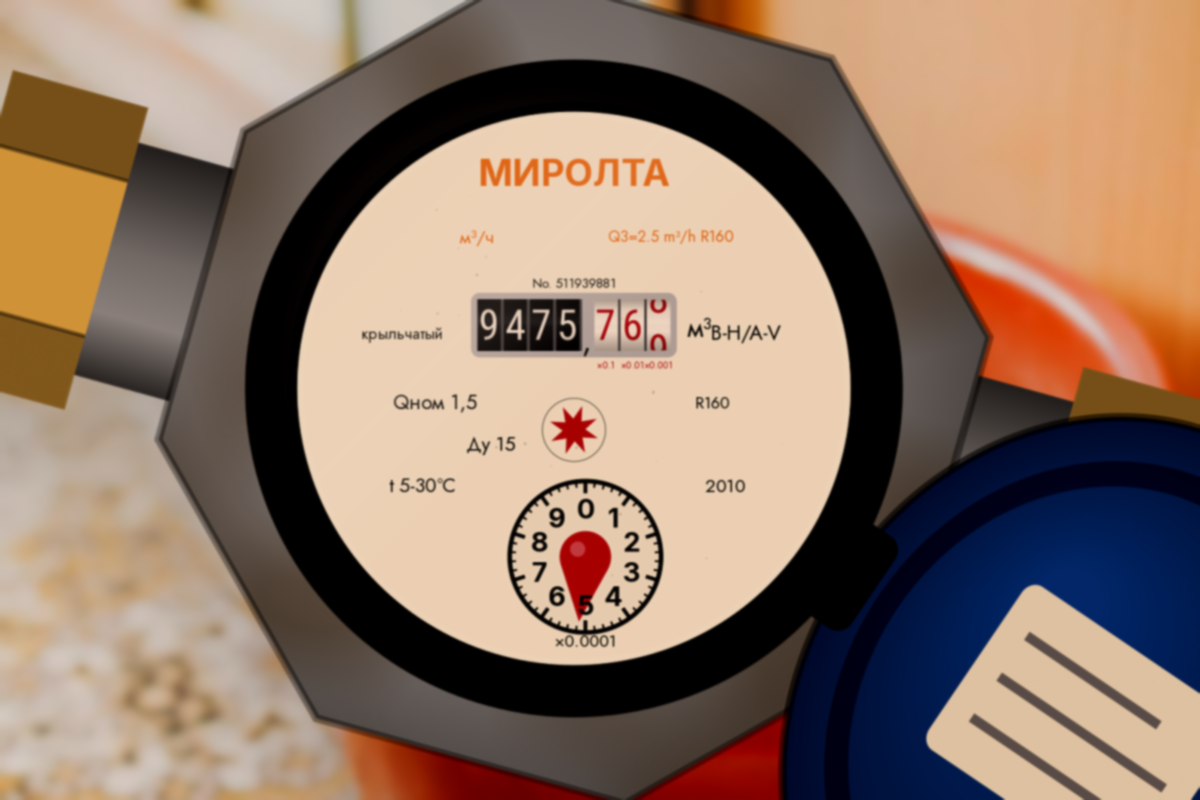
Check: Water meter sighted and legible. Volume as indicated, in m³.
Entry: 9475.7685 m³
